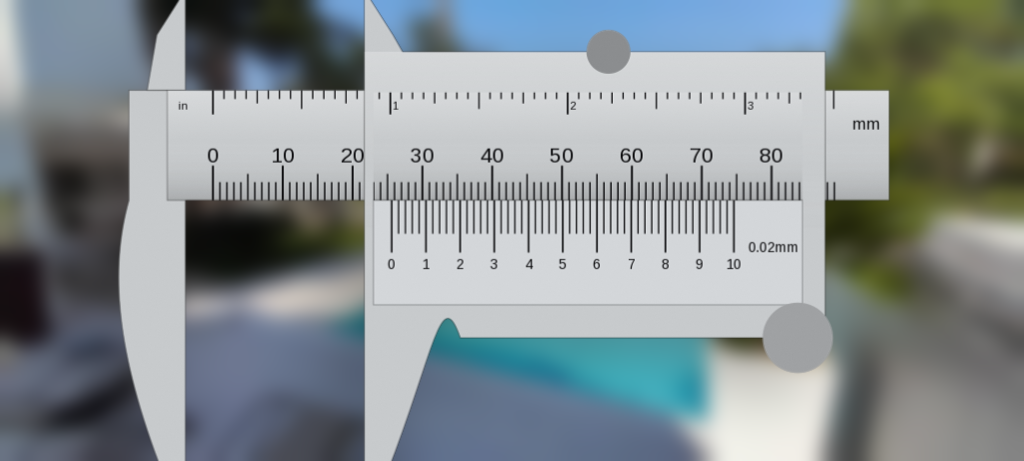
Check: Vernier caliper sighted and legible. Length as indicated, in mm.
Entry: 25.6 mm
